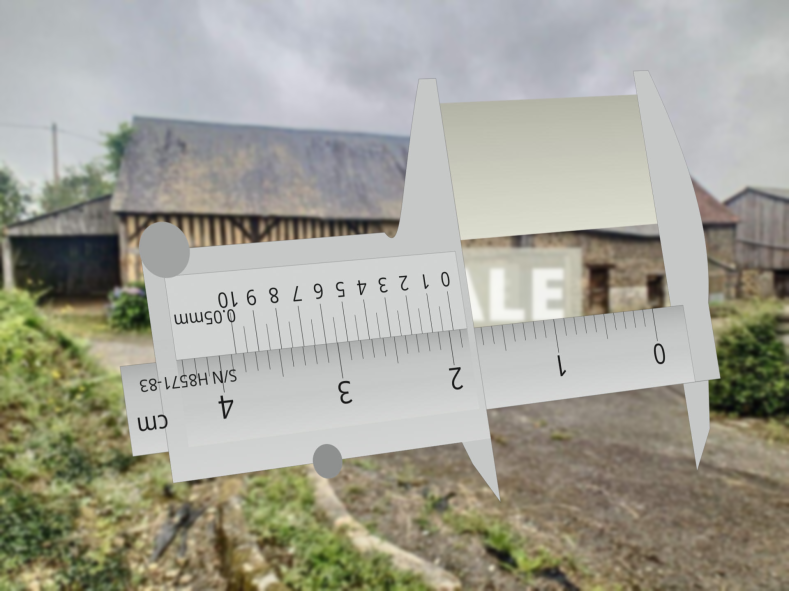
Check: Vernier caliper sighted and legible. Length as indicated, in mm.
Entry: 19.6 mm
